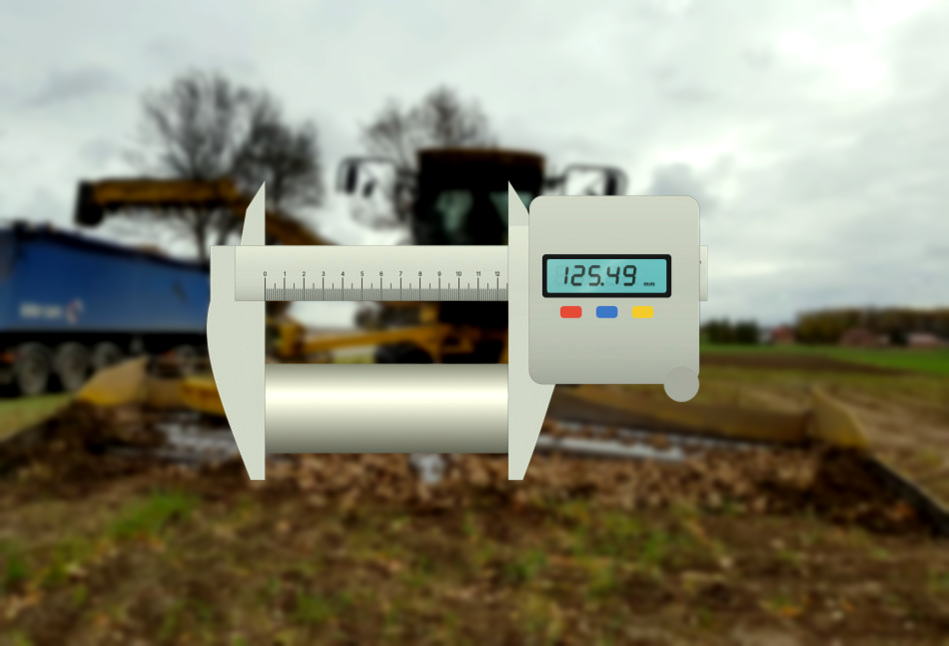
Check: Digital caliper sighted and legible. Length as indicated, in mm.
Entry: 125.49 mm
